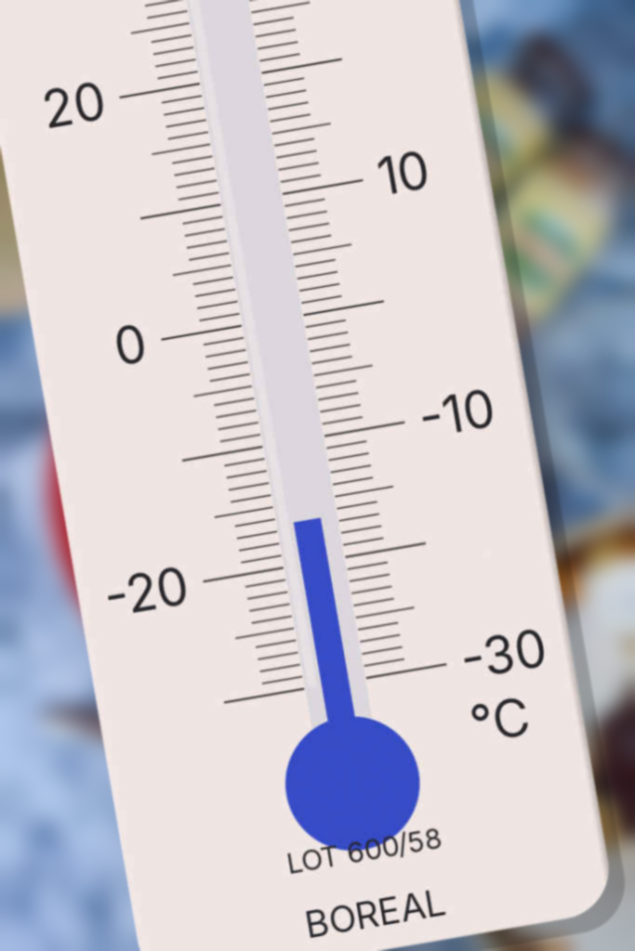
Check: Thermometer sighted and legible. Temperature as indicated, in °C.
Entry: -16.5 °C
